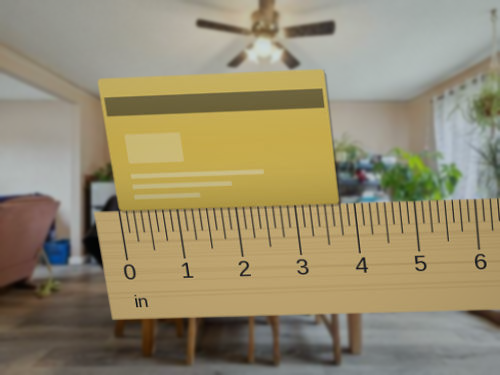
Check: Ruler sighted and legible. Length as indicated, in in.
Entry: 3.75 in
